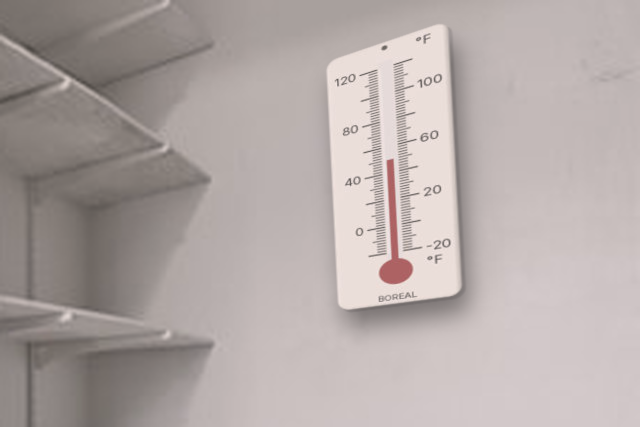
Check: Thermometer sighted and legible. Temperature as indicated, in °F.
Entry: 50 °F
